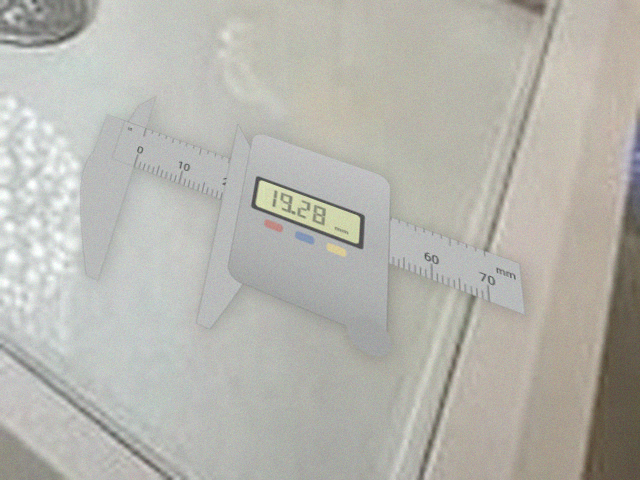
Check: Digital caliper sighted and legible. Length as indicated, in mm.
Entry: 19.28 mm
